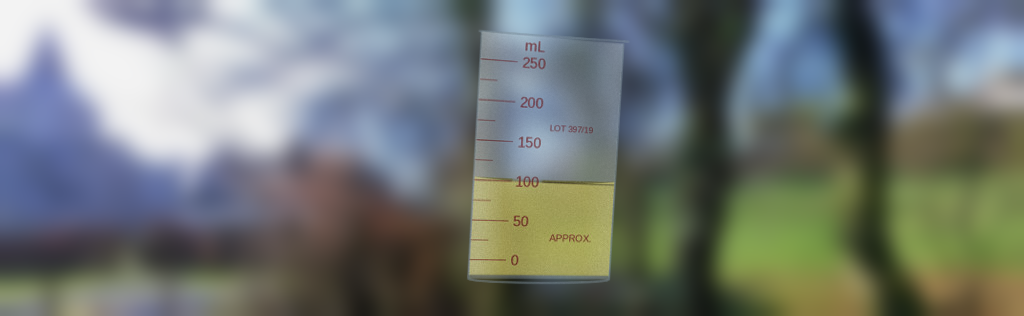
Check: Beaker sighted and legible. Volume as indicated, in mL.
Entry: 100 mL
